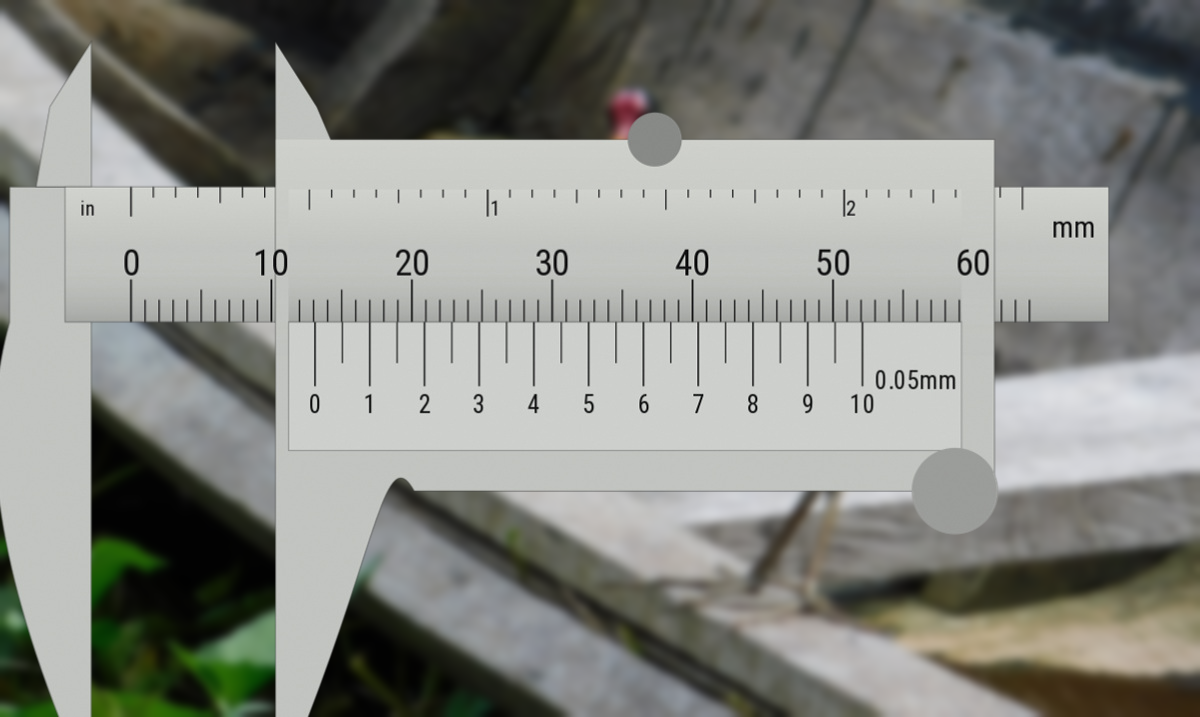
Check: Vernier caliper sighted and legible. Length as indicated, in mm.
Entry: 13.1 mm
